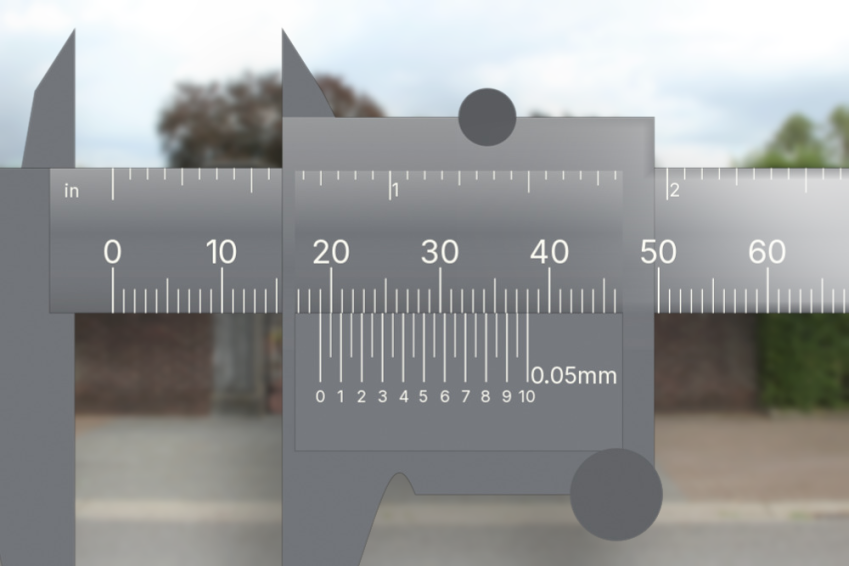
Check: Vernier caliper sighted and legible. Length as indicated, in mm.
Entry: 19.0 mm
